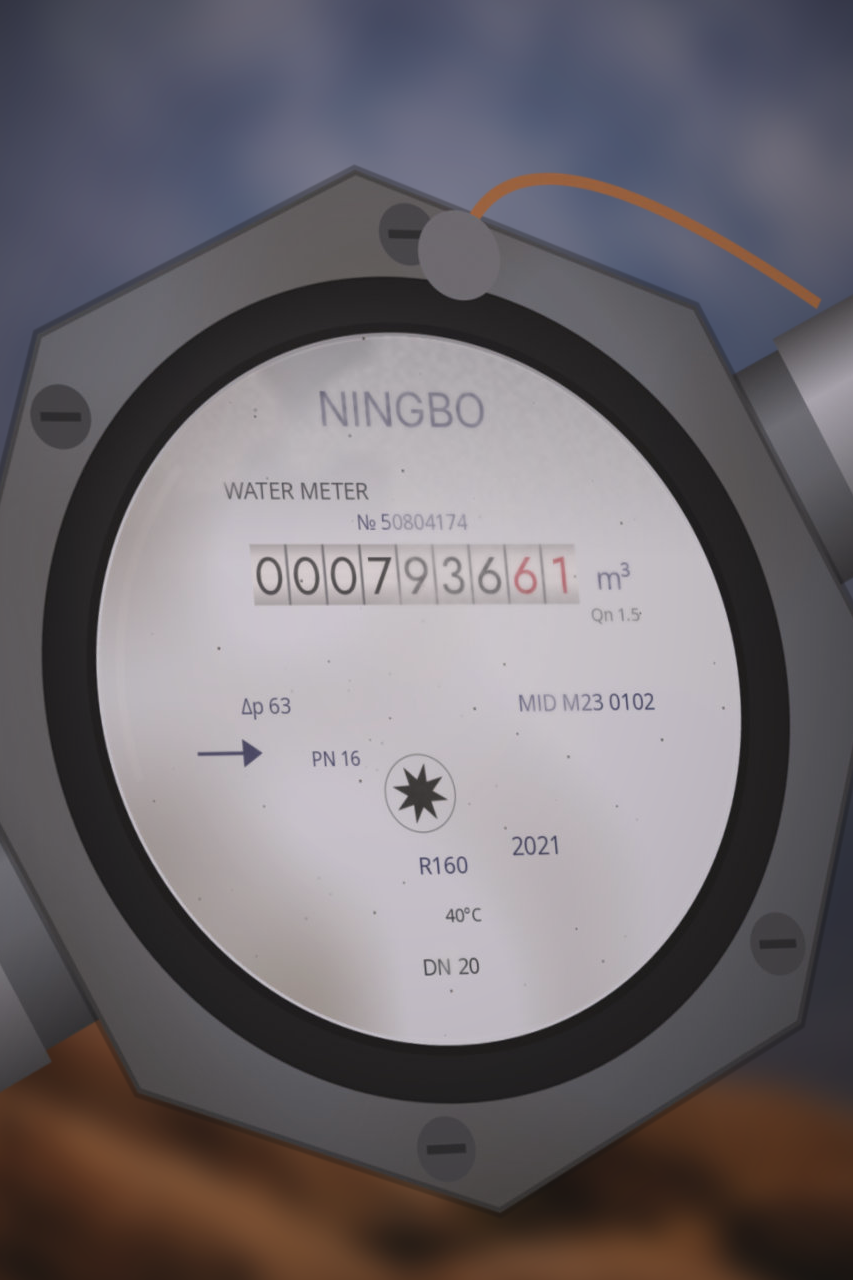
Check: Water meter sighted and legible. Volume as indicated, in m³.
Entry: 7936.61 m³
